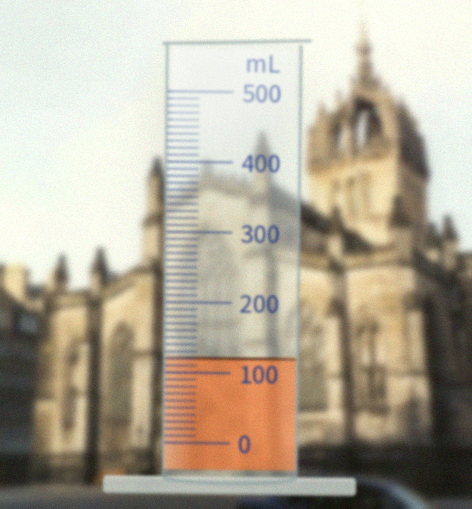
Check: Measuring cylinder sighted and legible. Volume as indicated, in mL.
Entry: 120 mL
